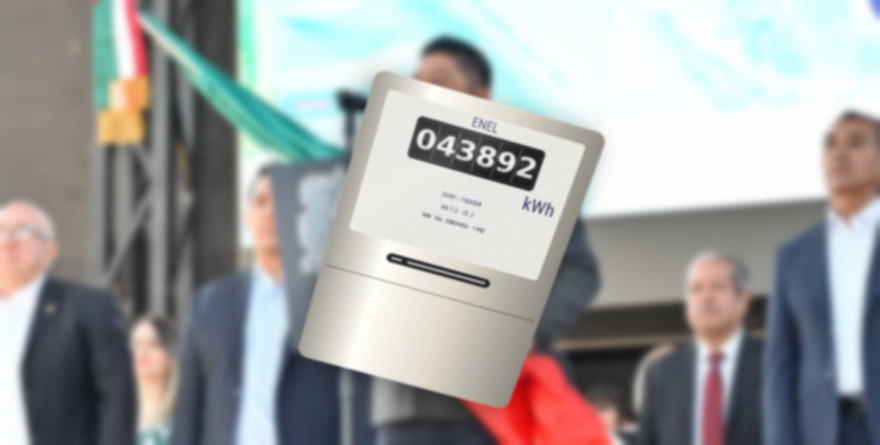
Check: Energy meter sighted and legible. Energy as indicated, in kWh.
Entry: 43892 kWh
